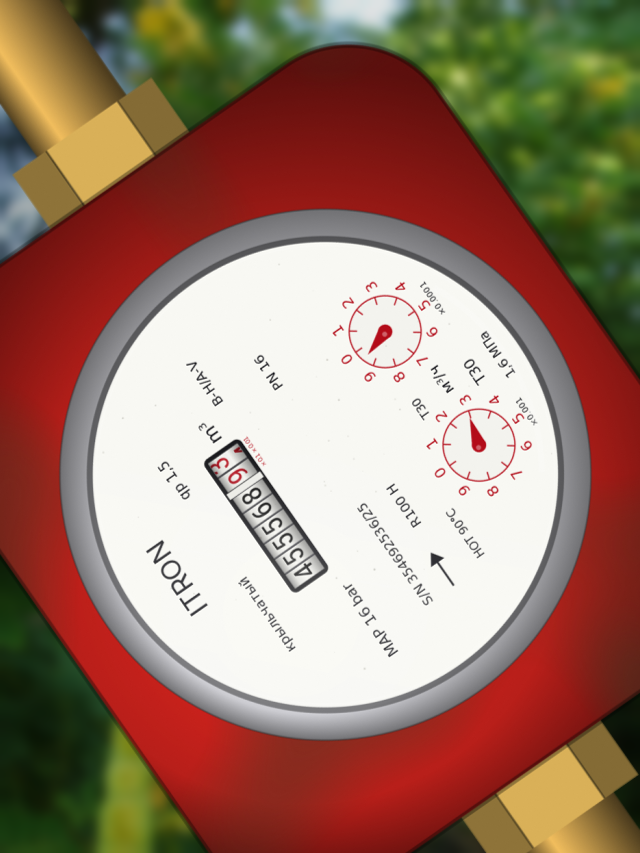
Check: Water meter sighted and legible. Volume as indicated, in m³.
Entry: 455568.9329 m³
